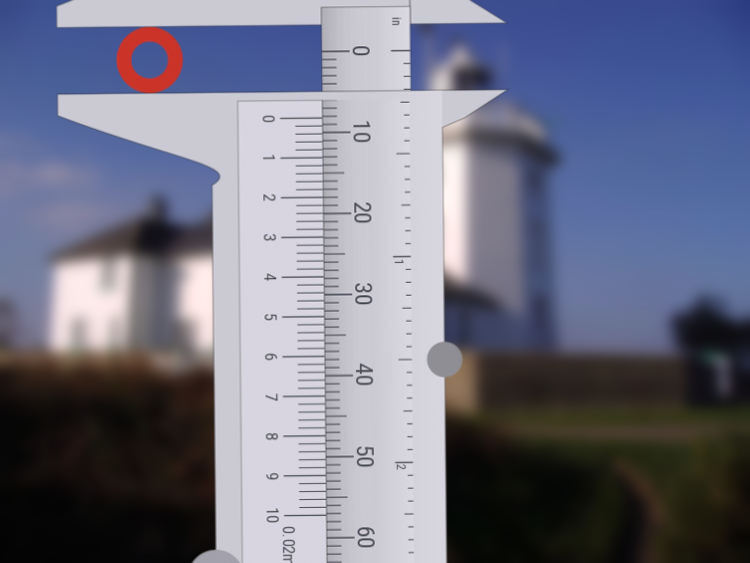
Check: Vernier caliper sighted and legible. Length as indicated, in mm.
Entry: 8.2 mm
